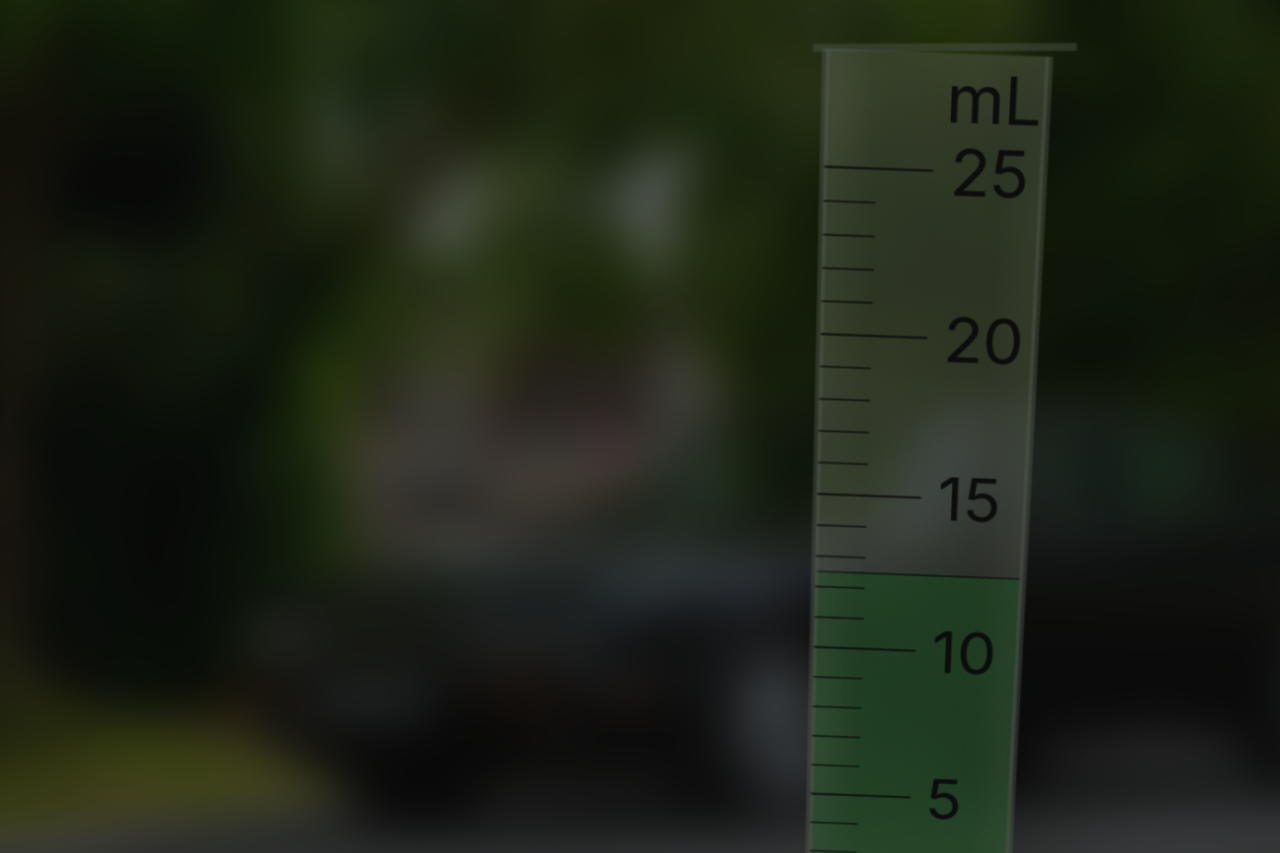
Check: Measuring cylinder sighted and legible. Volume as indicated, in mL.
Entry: 12.5 mL
